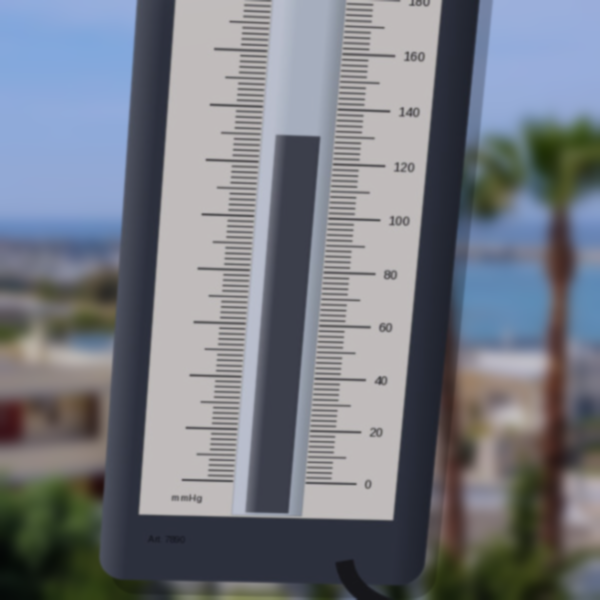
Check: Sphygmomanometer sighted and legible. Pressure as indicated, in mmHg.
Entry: 130 mmHg
